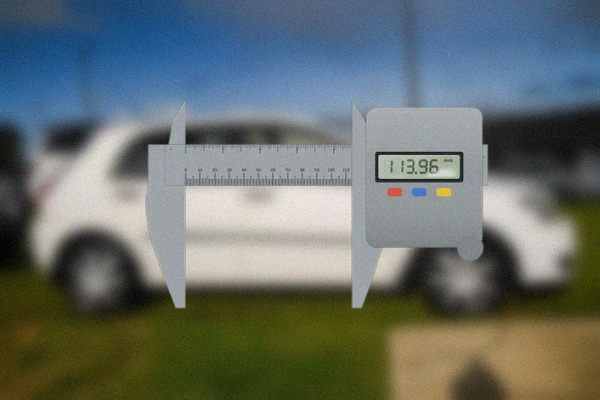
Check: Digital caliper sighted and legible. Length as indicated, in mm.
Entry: 113.96 mm
